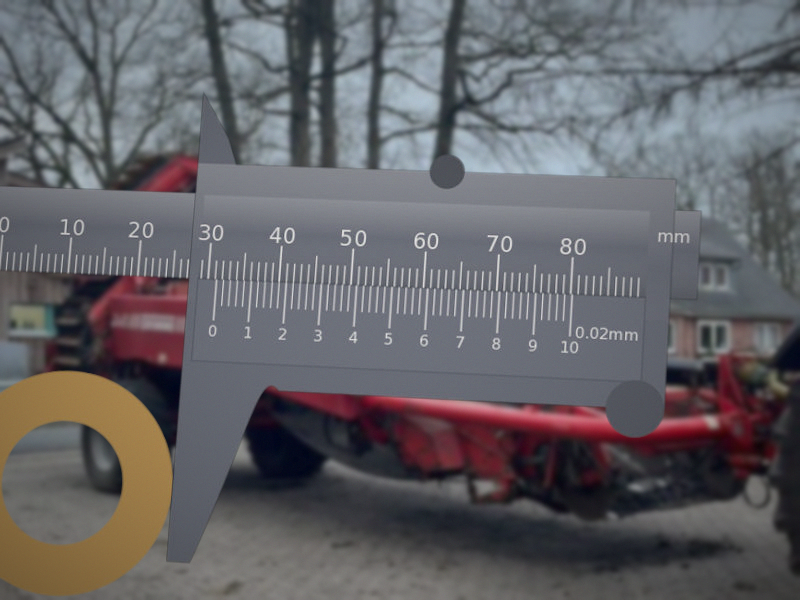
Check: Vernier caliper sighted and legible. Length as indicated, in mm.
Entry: 31.2 mm
